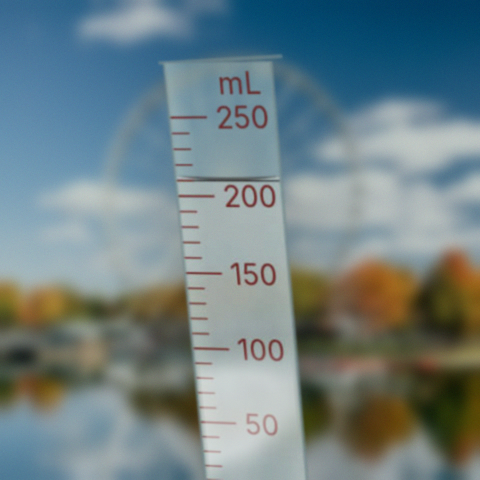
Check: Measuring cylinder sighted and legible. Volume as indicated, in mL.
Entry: 210 mL
